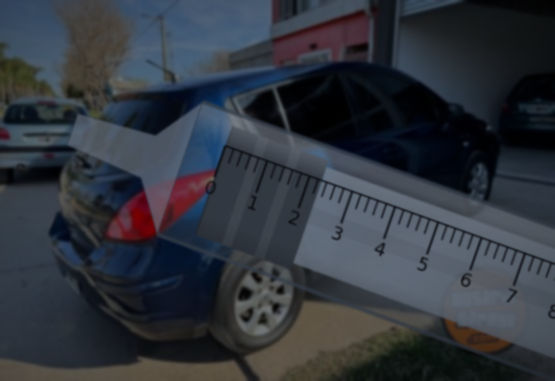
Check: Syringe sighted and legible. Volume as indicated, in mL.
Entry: 0 mL
